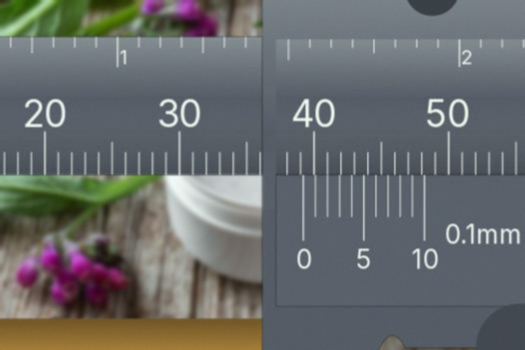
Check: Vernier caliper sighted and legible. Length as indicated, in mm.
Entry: 39.2 mm
